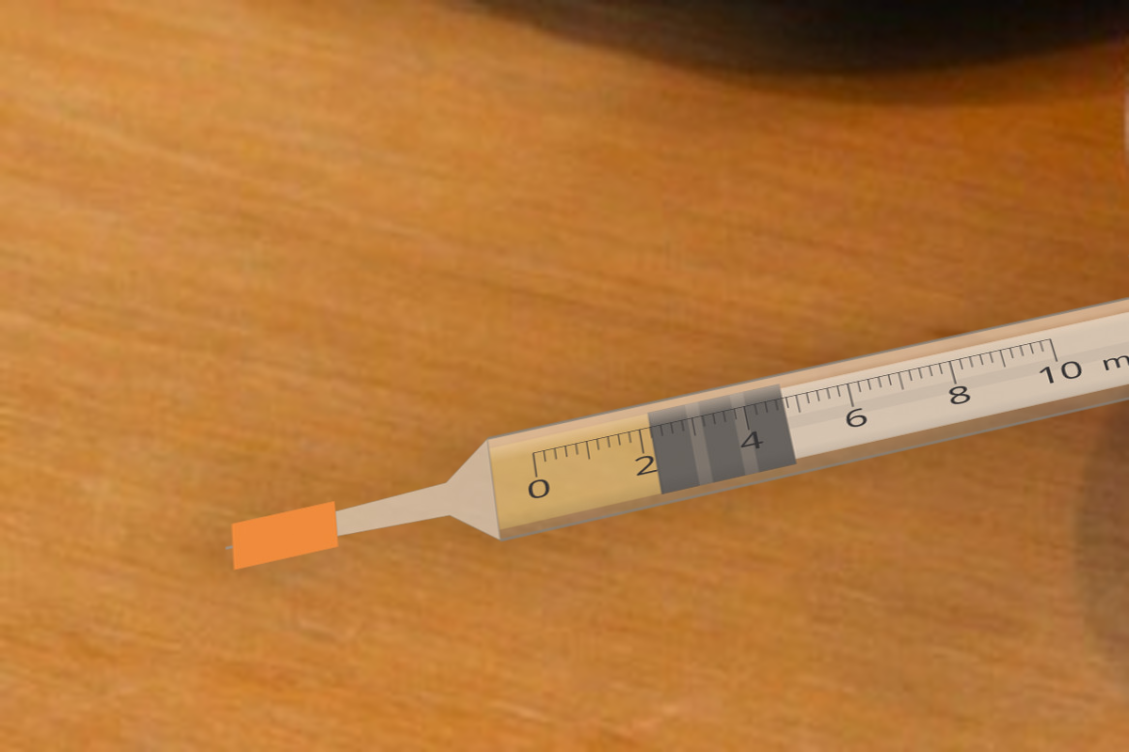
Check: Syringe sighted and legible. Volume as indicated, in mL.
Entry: 2.2 mL
